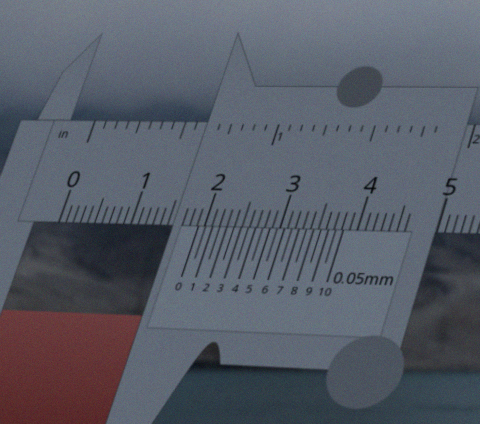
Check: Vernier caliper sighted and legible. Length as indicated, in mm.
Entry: 19.2 mm
